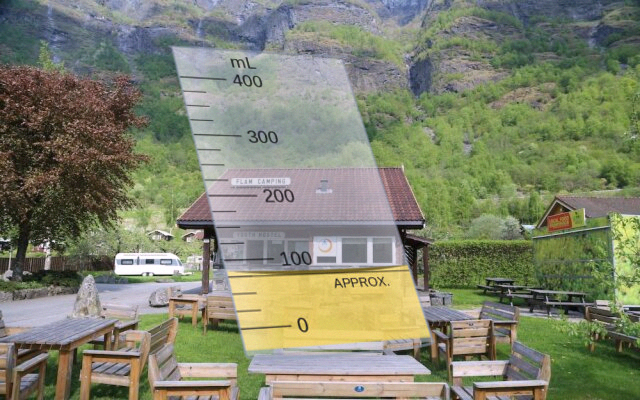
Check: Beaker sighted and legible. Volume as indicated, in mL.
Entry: 75 mL
